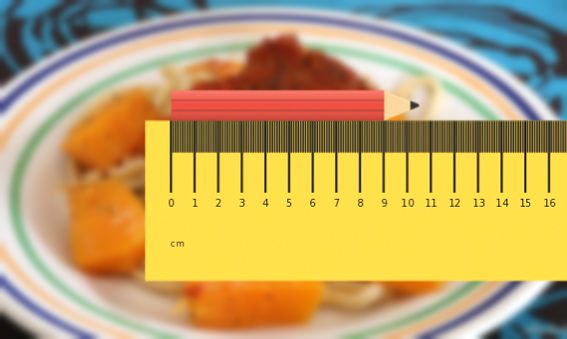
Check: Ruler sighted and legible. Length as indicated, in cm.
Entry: 10.5 cm
